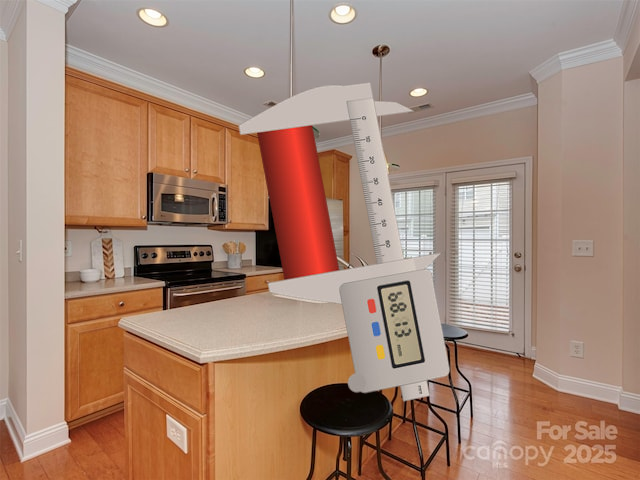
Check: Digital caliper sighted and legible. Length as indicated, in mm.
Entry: 68.13 mm
